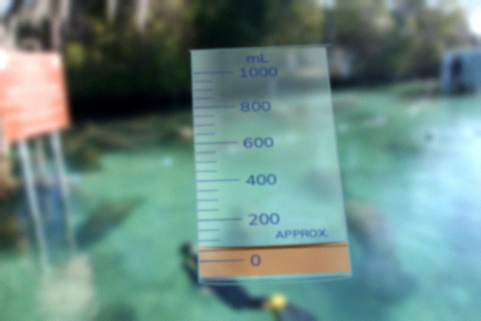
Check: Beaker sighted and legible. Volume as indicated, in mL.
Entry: 50 mL
